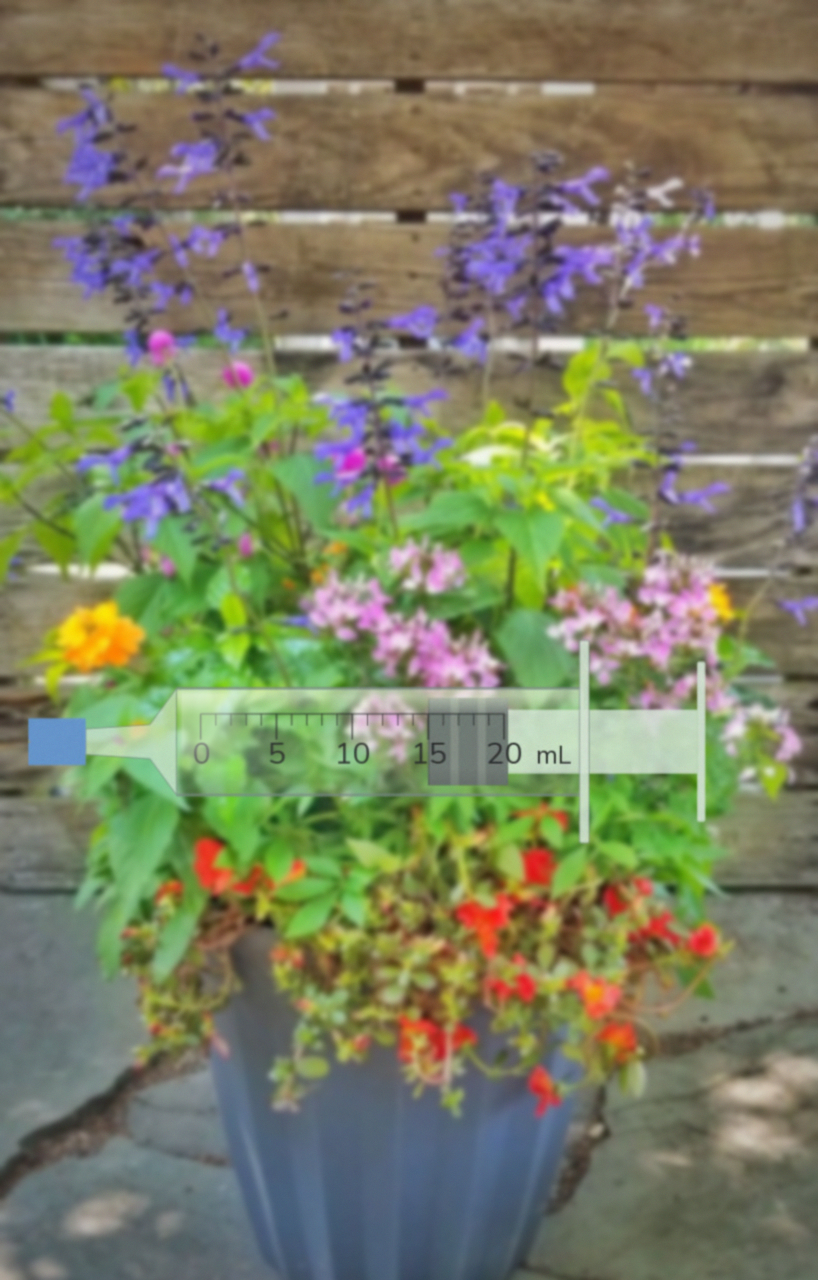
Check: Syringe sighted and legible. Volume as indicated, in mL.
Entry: 15 mL
